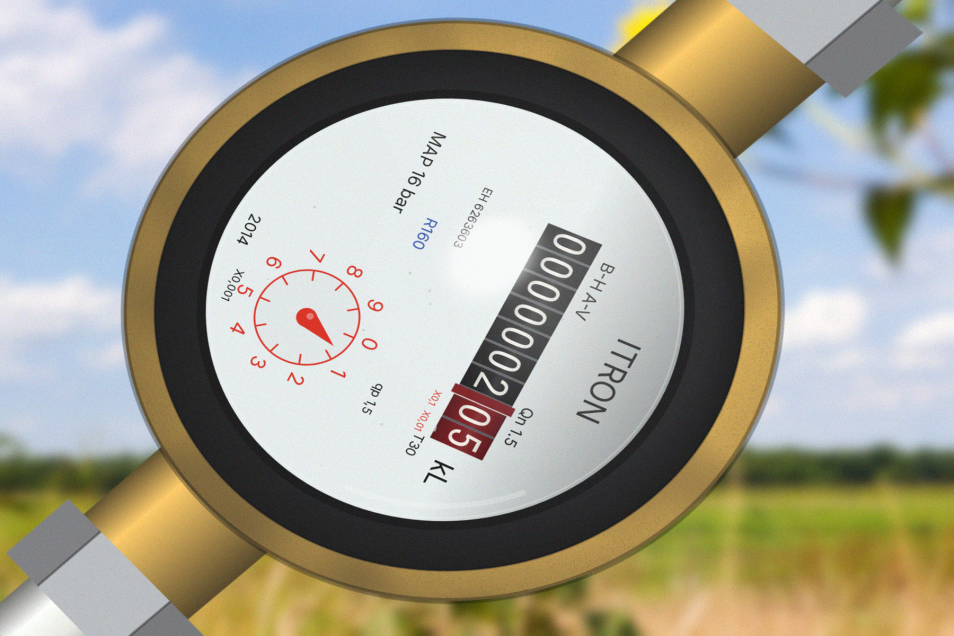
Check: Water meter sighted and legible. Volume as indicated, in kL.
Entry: 2.050 kL
